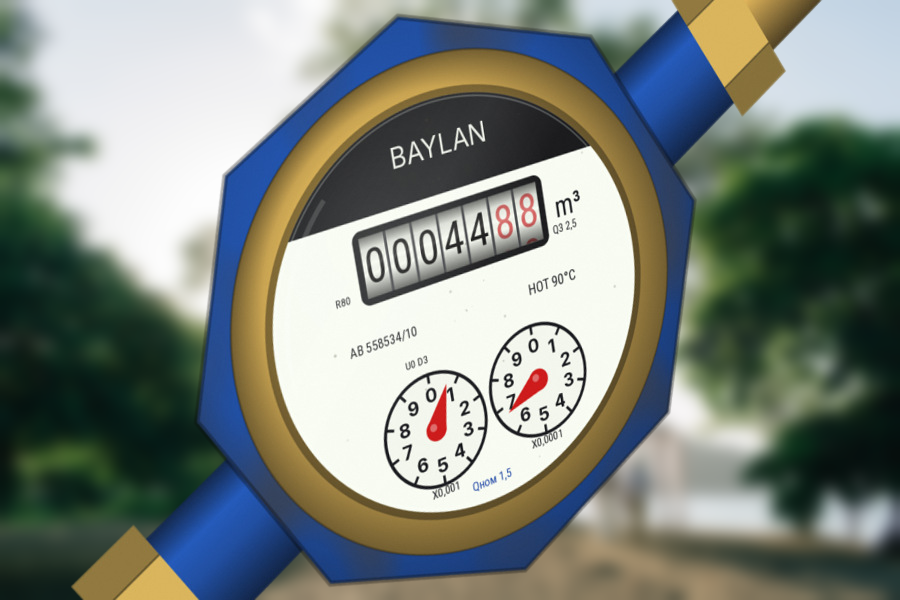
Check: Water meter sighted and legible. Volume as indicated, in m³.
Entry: 44.8806 m³
